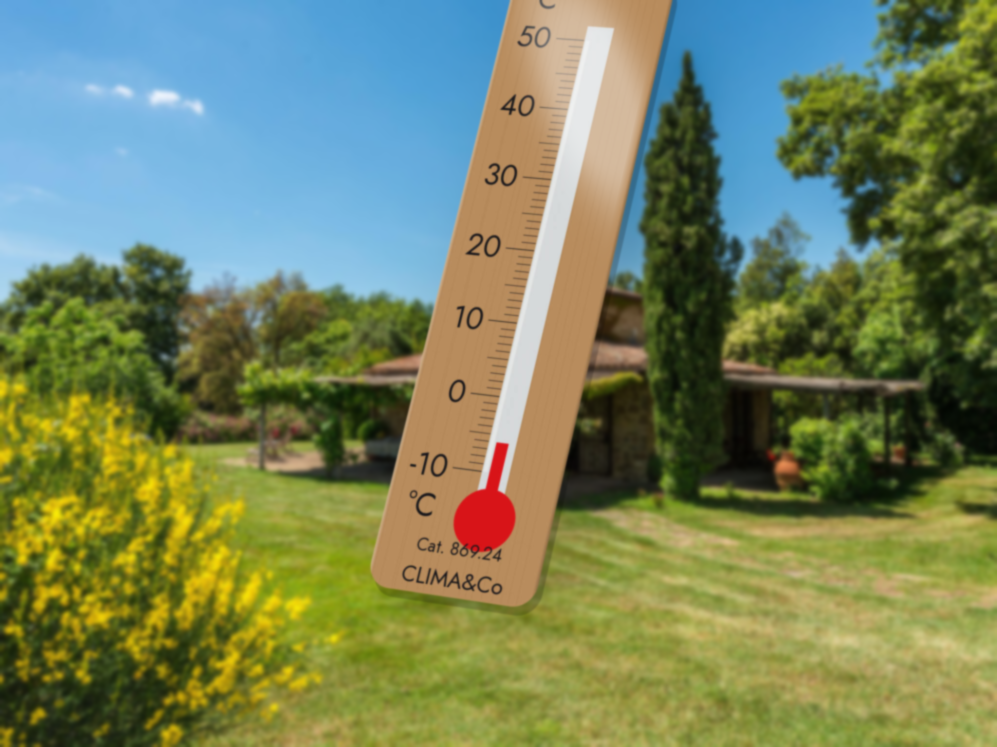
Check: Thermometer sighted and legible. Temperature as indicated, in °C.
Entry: -6 °C
